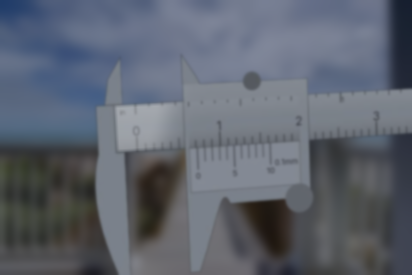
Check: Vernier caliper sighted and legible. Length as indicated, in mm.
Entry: 7.2 mm
